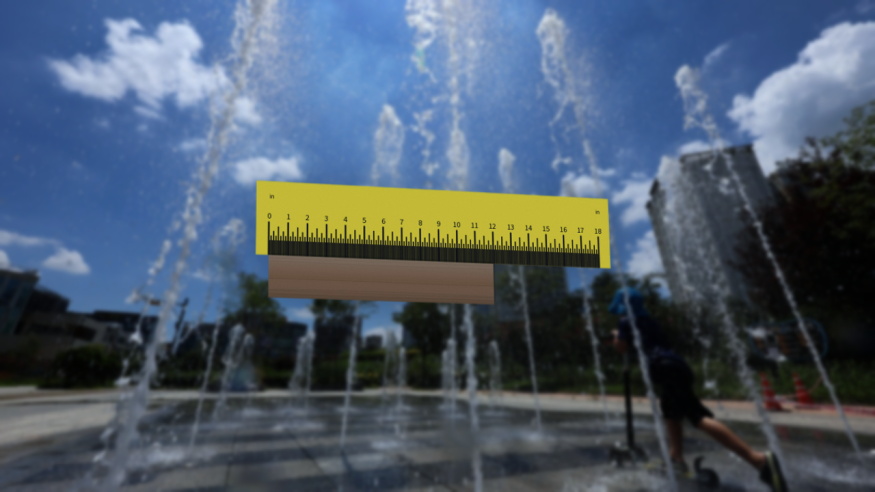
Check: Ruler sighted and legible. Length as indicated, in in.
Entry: 12 in
